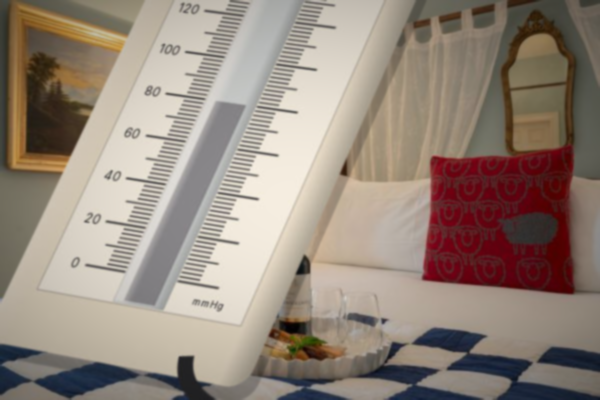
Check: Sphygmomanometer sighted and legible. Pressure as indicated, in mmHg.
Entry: 80 mmHg
